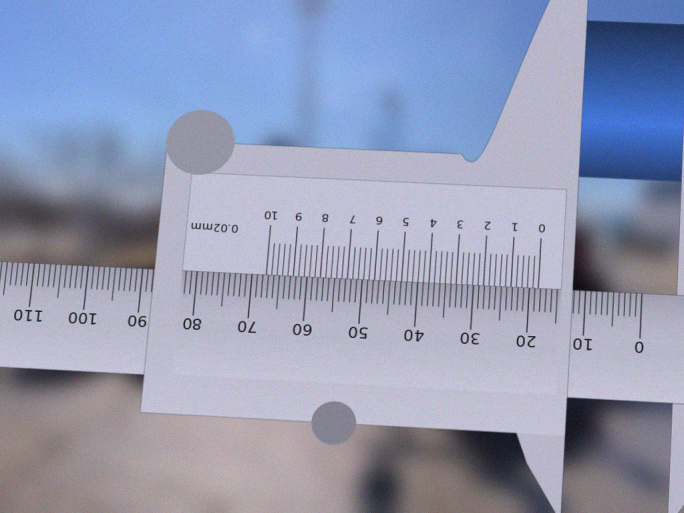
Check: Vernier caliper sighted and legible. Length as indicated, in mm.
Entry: 18.4 mm
